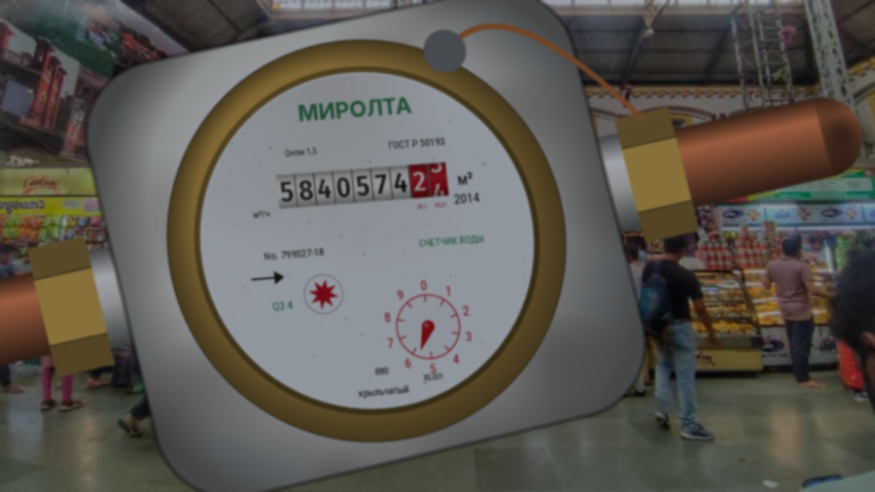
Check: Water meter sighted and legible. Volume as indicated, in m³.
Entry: 5840574.235 m³
